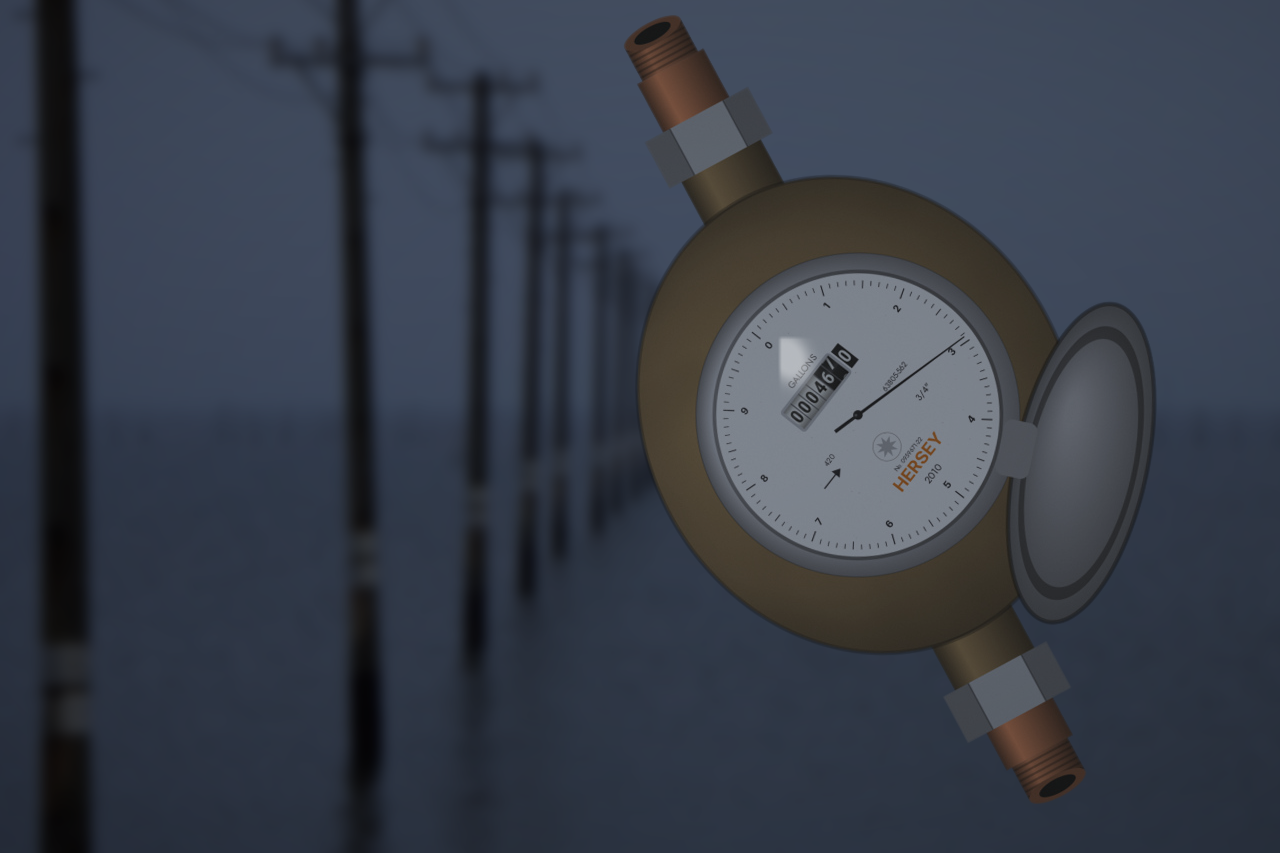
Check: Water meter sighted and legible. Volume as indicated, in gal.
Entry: 4672.9 gal
